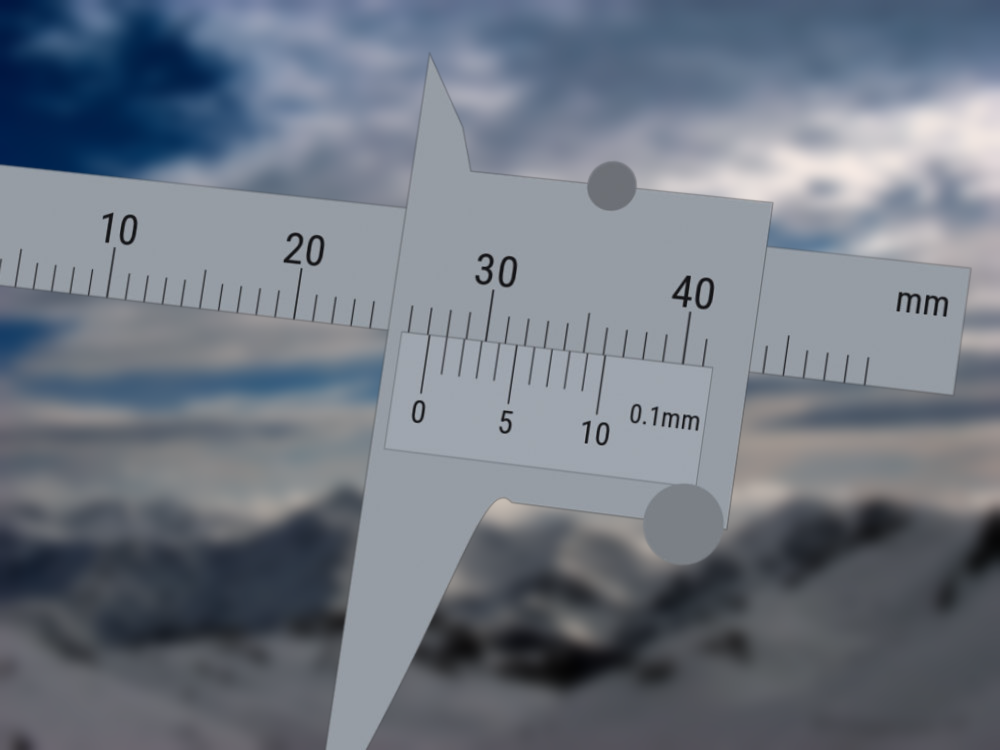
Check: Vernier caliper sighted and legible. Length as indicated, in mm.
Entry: 27.1 mm
